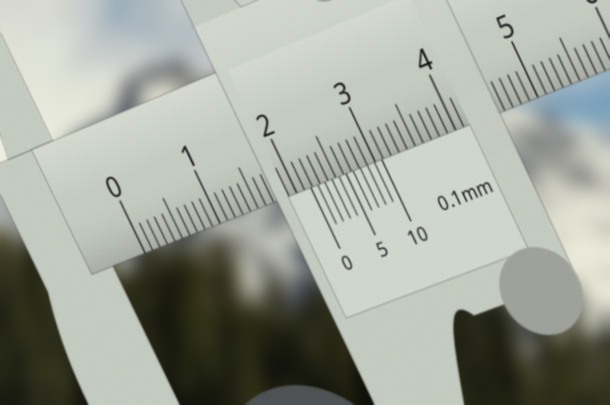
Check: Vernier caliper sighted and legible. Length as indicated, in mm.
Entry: 21.8 mm
